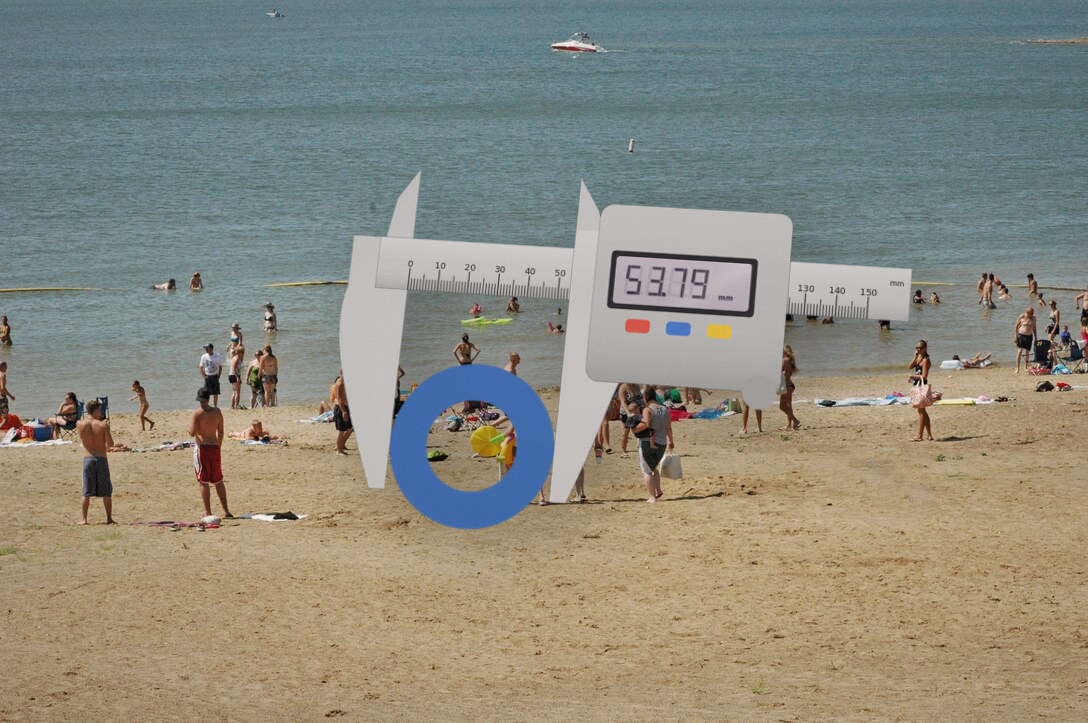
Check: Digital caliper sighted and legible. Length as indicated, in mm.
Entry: 53.79 mm
